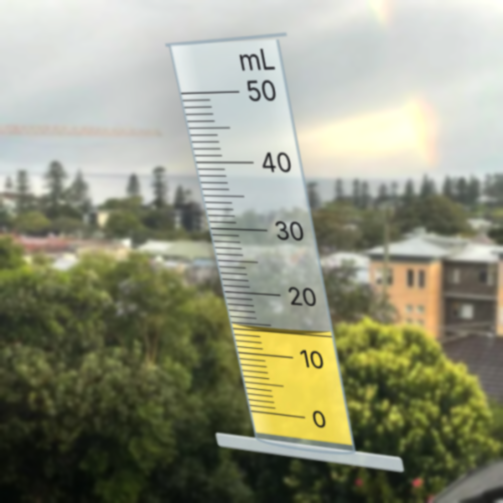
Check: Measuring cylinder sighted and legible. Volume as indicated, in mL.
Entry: 14 mL
